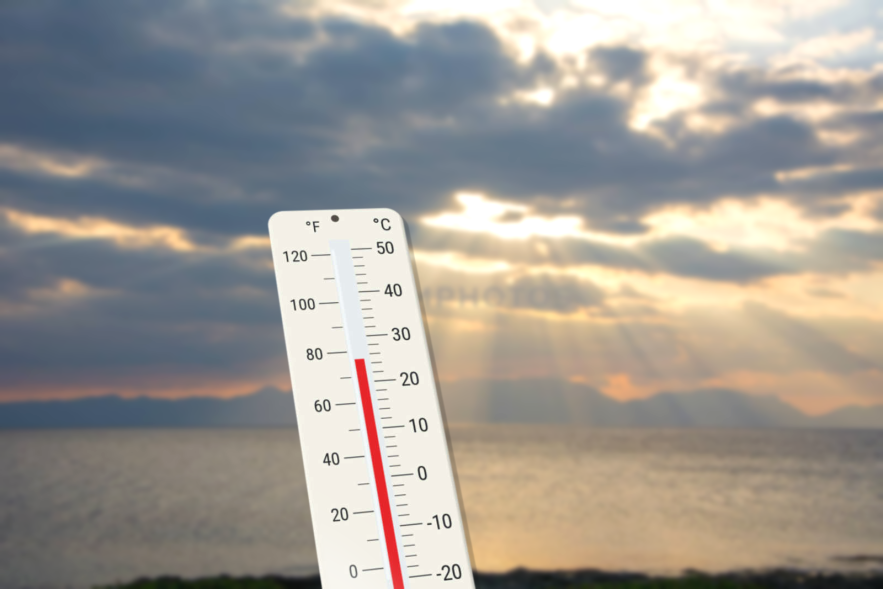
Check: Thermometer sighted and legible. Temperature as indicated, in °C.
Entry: 25 °C
